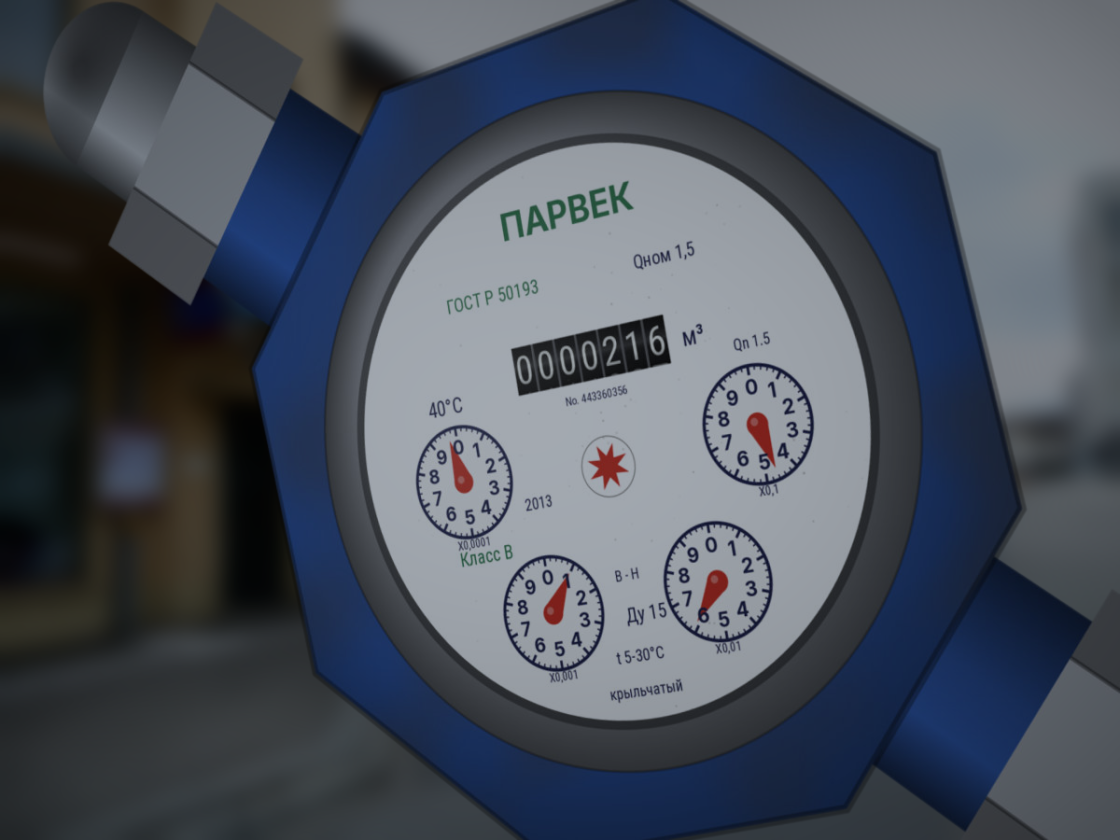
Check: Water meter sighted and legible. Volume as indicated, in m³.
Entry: 216.4609 m³
